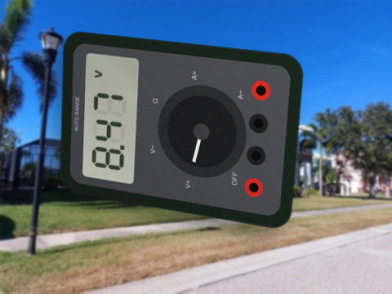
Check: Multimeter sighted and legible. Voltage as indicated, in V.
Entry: 8.47 V
